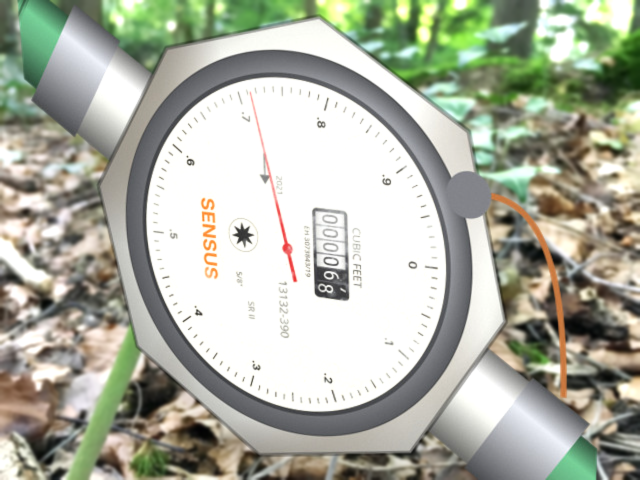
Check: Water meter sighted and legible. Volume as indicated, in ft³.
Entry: 67.71 ft³
